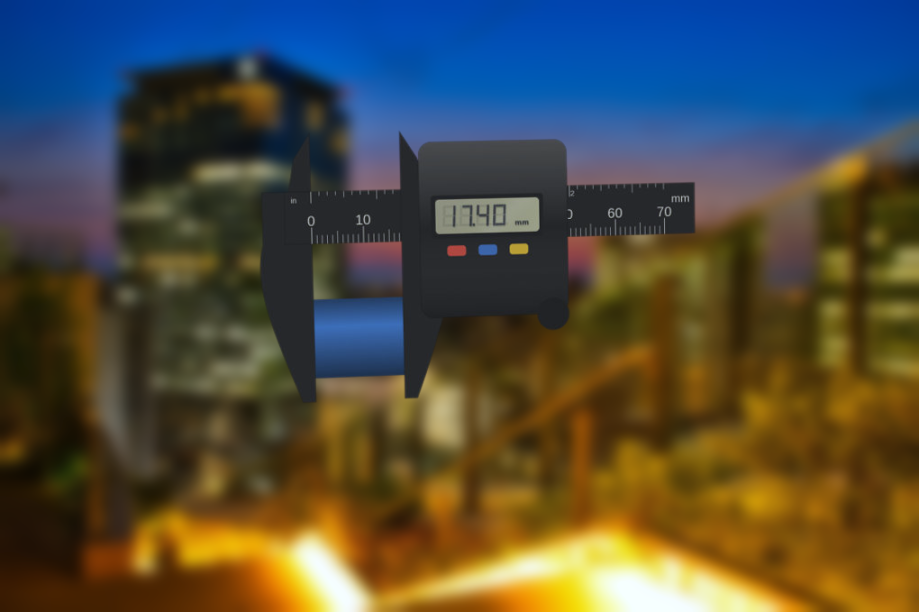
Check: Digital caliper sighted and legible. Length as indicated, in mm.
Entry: 17.40 mm
